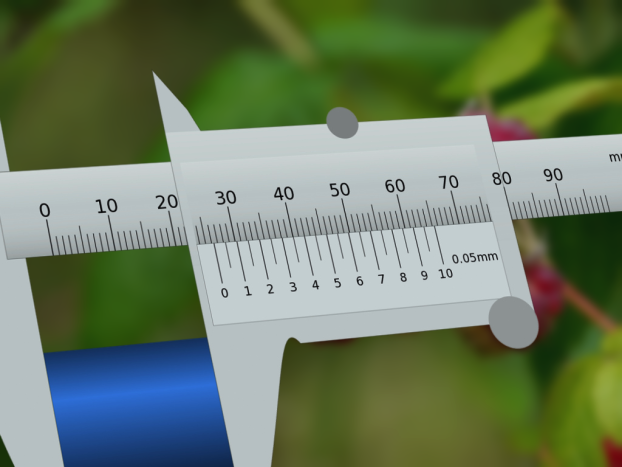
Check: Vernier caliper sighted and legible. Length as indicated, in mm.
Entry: 26.4 mm
